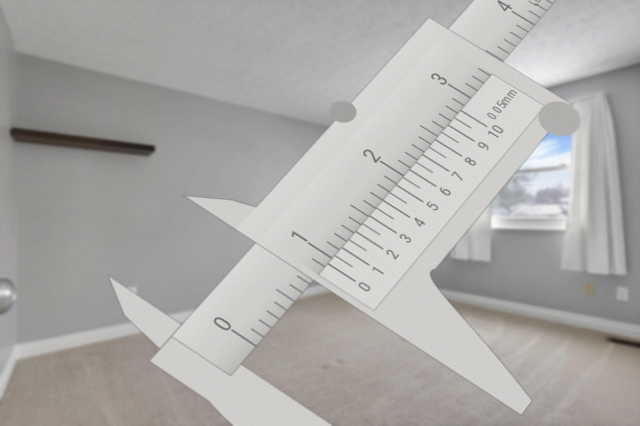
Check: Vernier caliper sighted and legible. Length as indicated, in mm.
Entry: 9.4 mm
